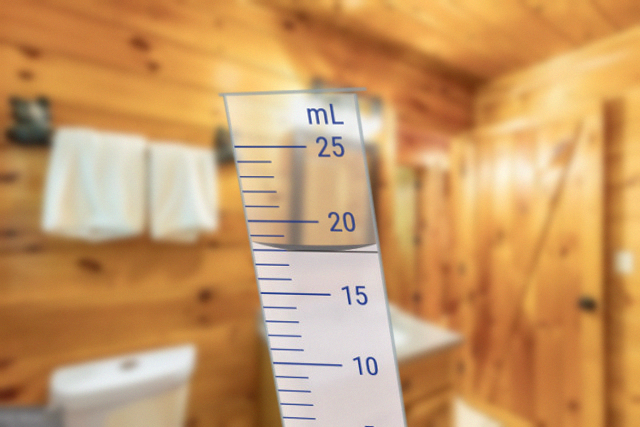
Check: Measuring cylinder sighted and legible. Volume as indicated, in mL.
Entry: 18 mL
